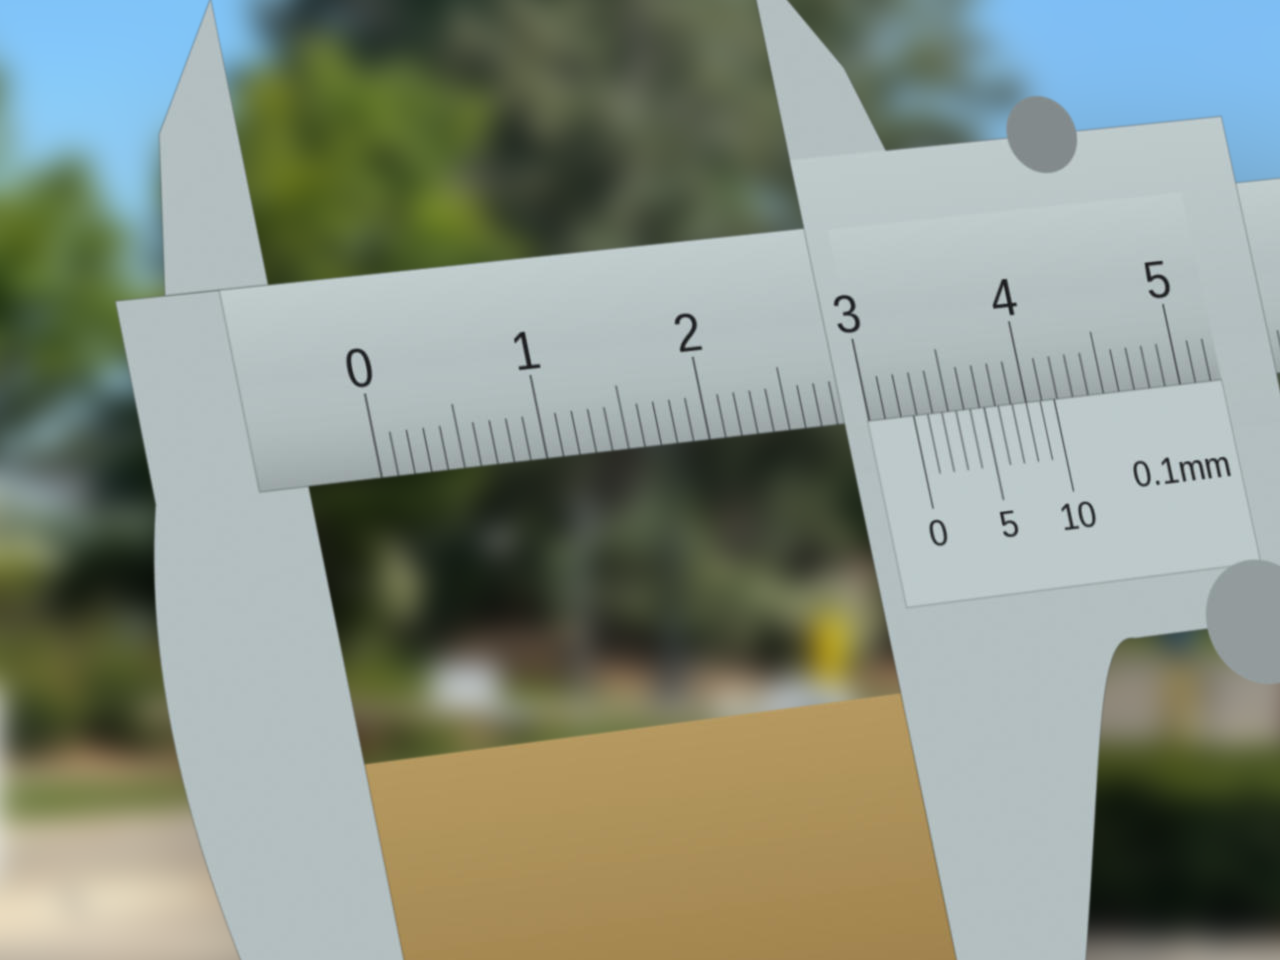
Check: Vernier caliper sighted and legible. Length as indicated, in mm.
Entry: 32.8 mm
